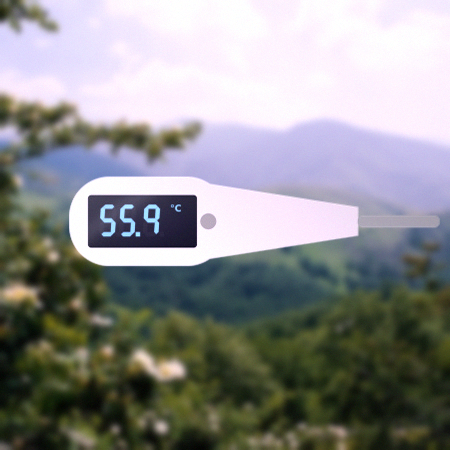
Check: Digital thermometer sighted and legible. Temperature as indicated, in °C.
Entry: 55.9 °C
